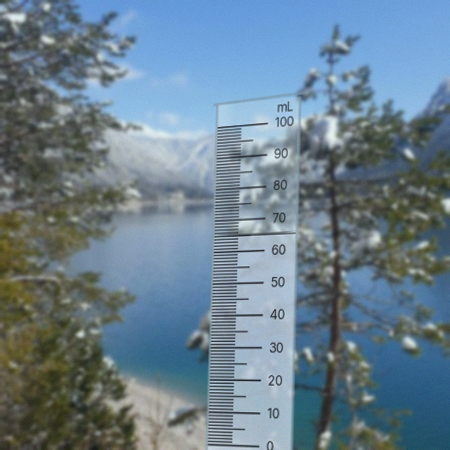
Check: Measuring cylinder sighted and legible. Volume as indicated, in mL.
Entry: 65 mL
